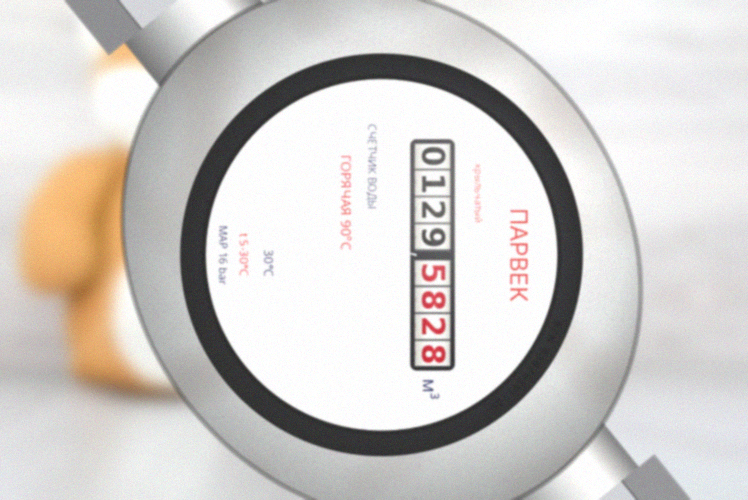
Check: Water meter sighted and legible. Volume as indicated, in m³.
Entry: 129.5828 m³
